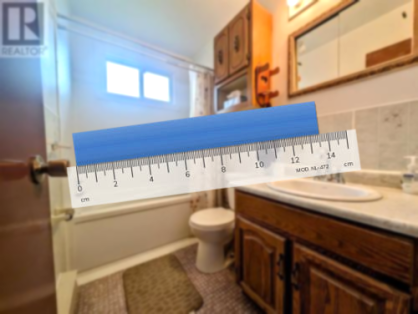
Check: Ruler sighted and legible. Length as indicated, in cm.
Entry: 13.5 cm
